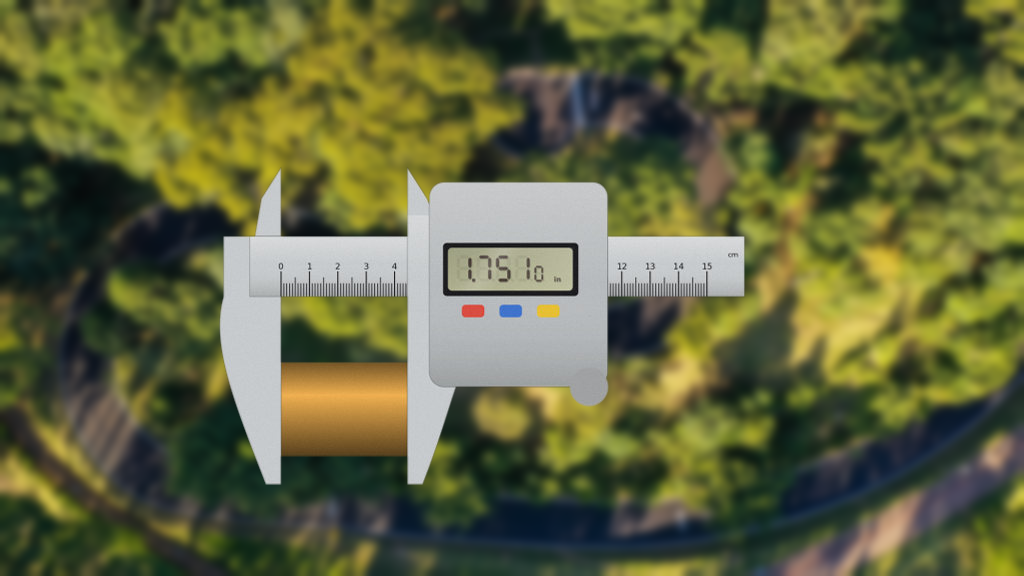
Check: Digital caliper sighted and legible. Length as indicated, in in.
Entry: 1.7510 in
